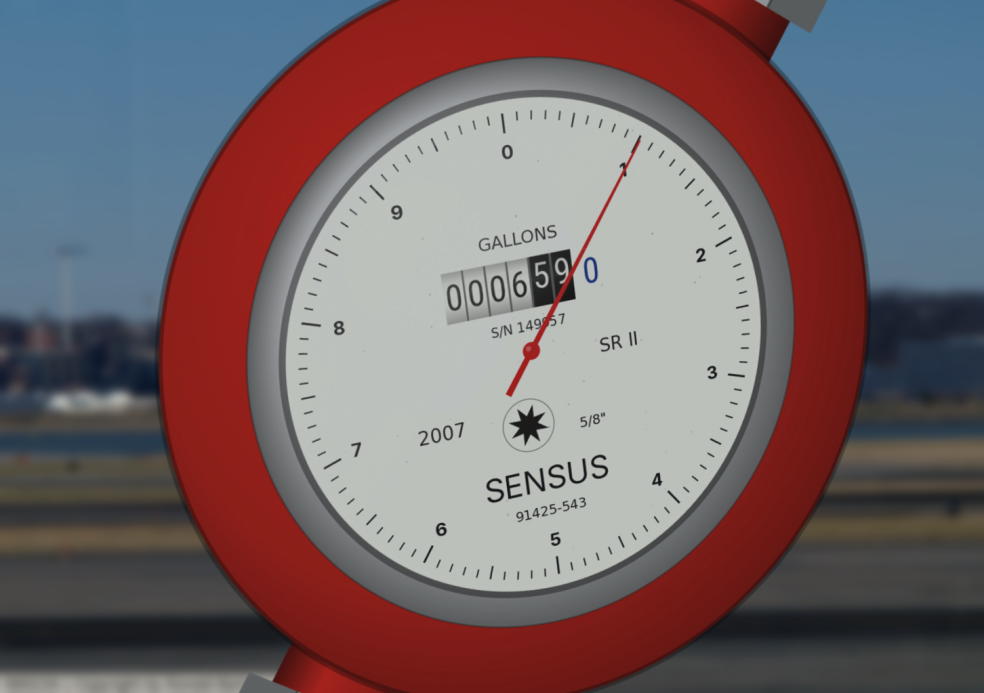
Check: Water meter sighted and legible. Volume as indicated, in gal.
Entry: 6591.0 gal
